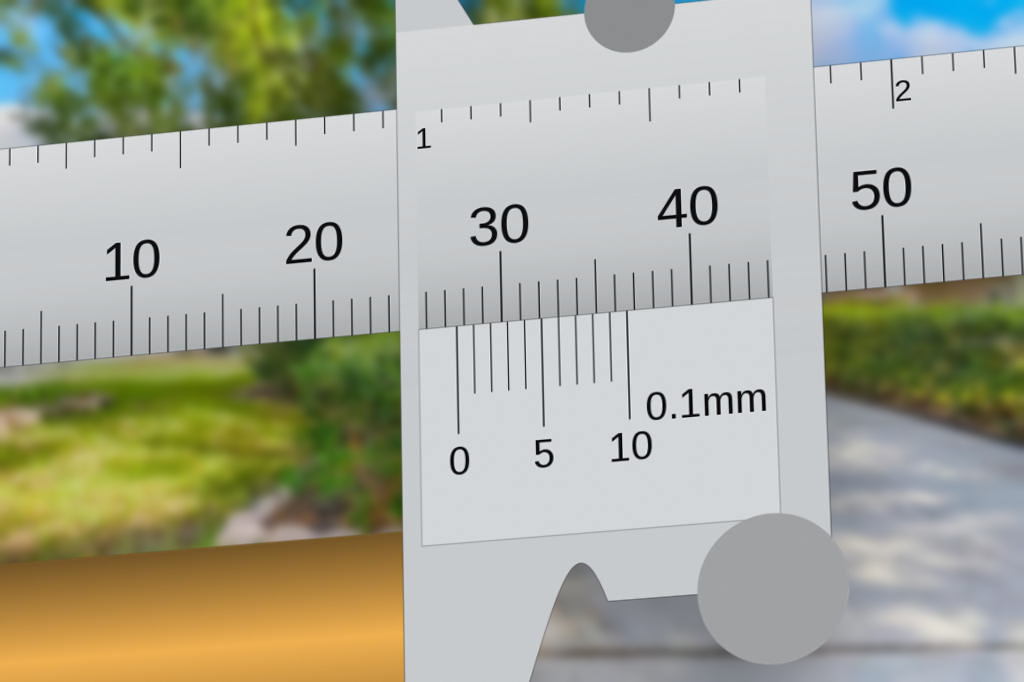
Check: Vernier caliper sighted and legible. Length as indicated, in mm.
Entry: 27.6 mm
